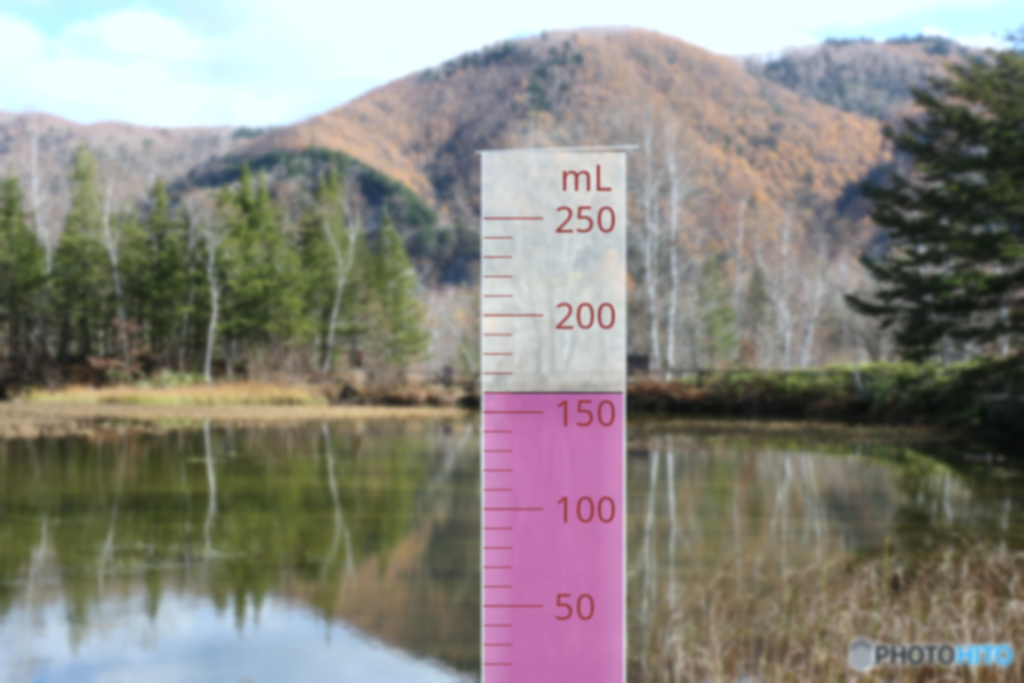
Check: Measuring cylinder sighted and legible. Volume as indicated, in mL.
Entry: 160 mL
